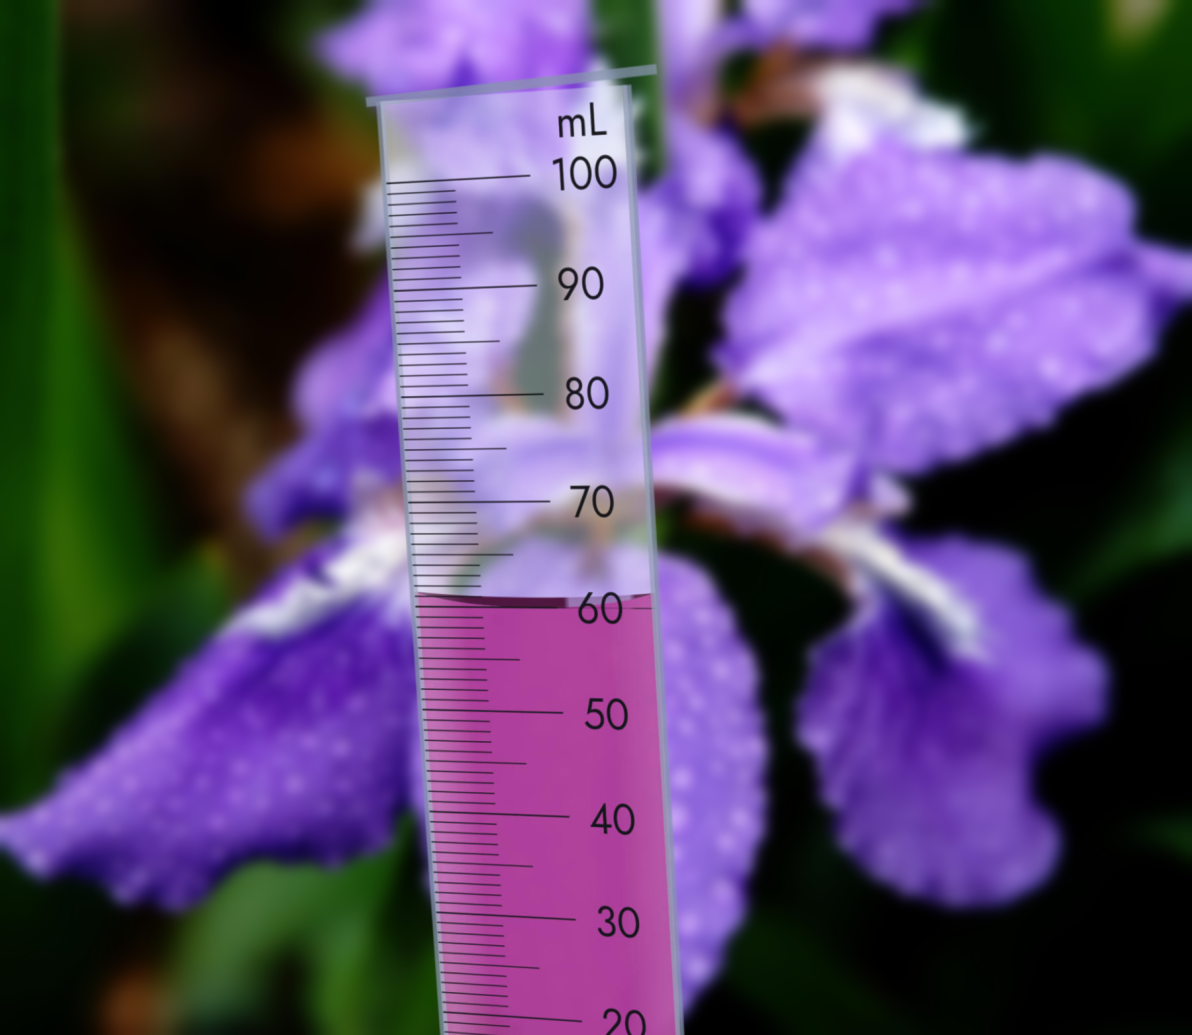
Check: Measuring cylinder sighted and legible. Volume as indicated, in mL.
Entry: 60 mL
